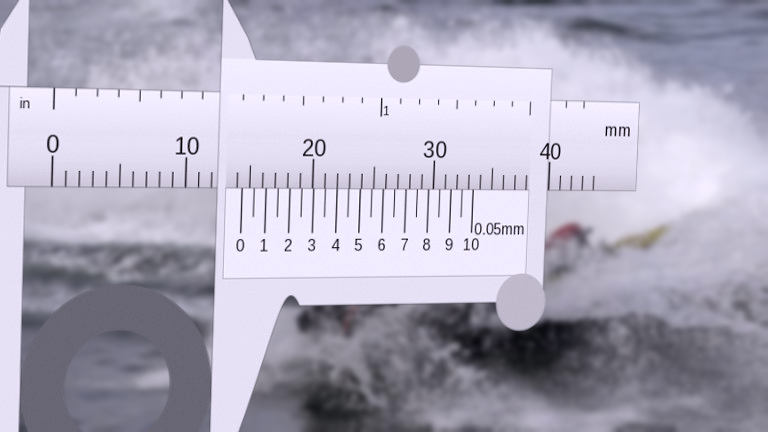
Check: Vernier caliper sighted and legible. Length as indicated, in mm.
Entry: 14.4 mm
